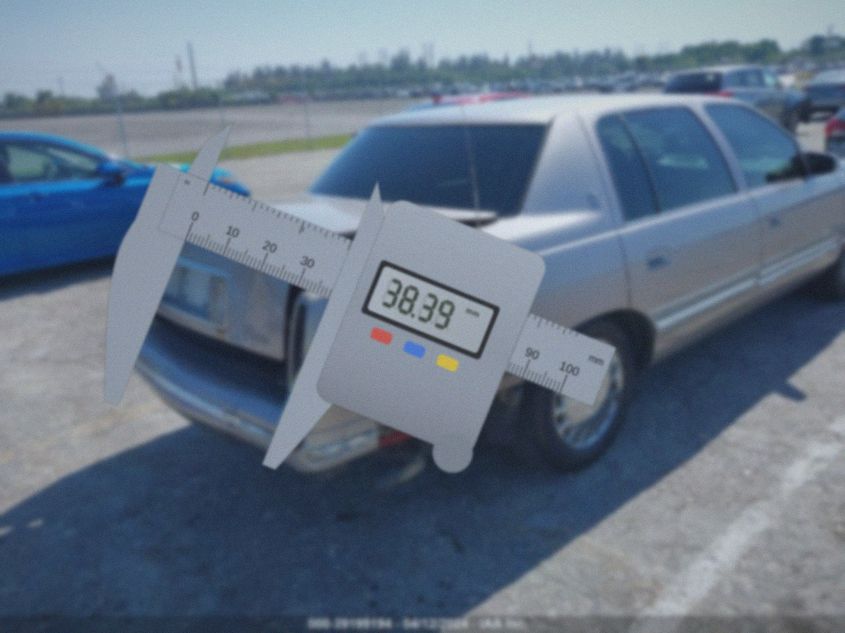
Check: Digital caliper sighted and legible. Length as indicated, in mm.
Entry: 38.39 mm
